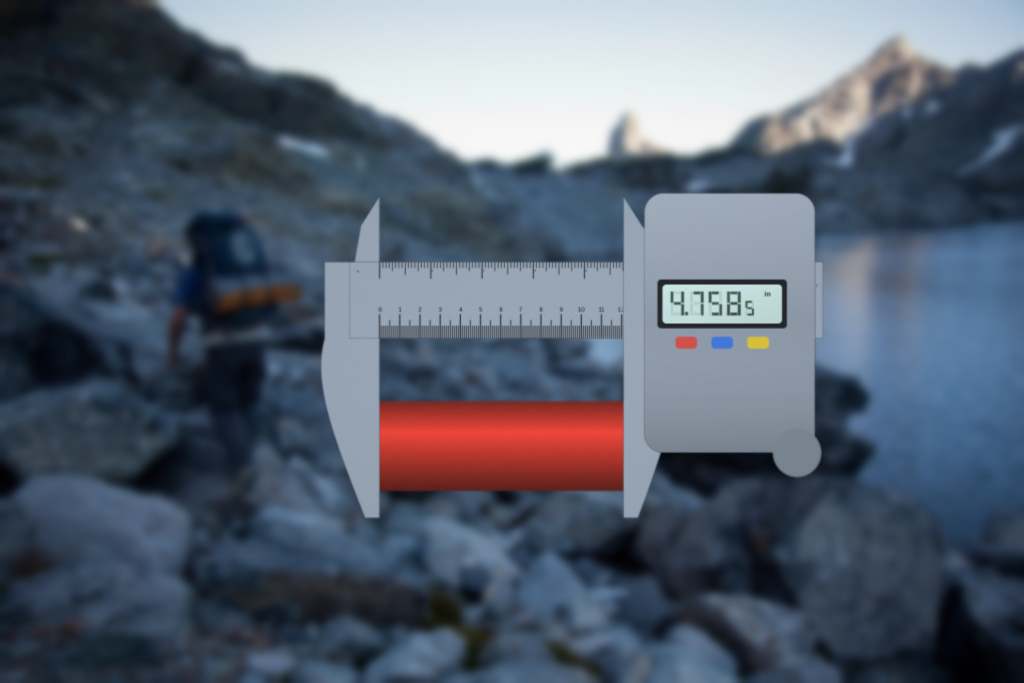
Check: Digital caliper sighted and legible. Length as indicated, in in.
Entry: 4.7585 in
